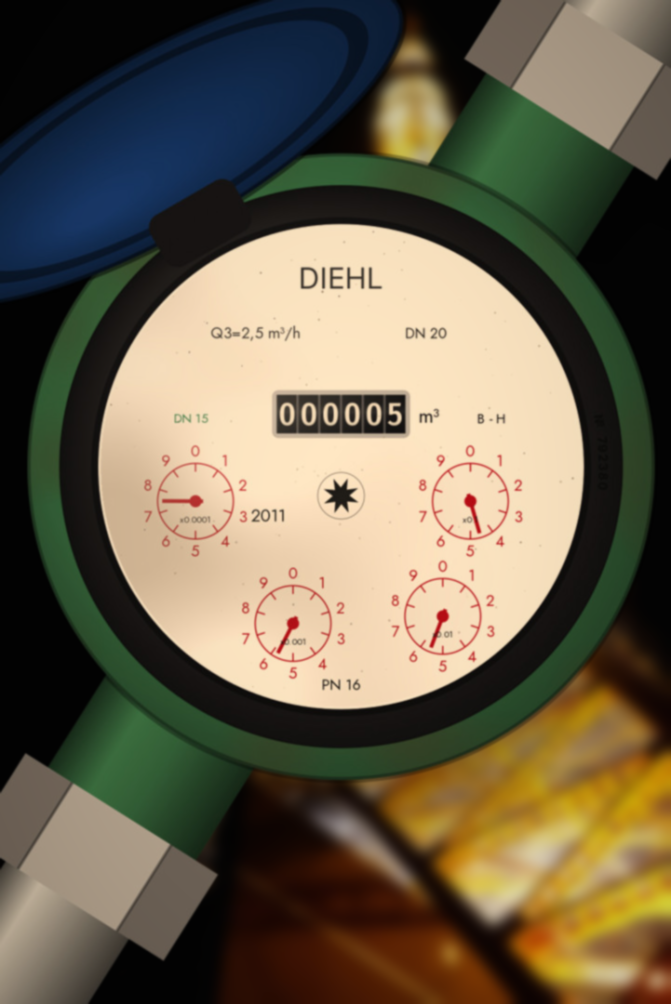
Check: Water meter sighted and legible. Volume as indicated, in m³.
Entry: 5.4557 m³
